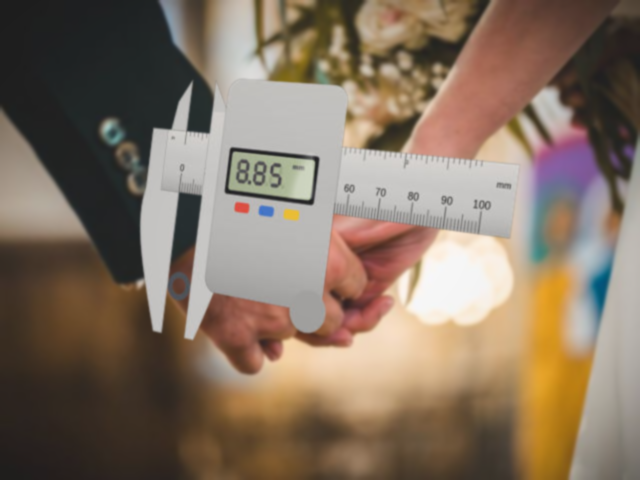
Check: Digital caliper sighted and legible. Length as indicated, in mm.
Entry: 8.85 mm
